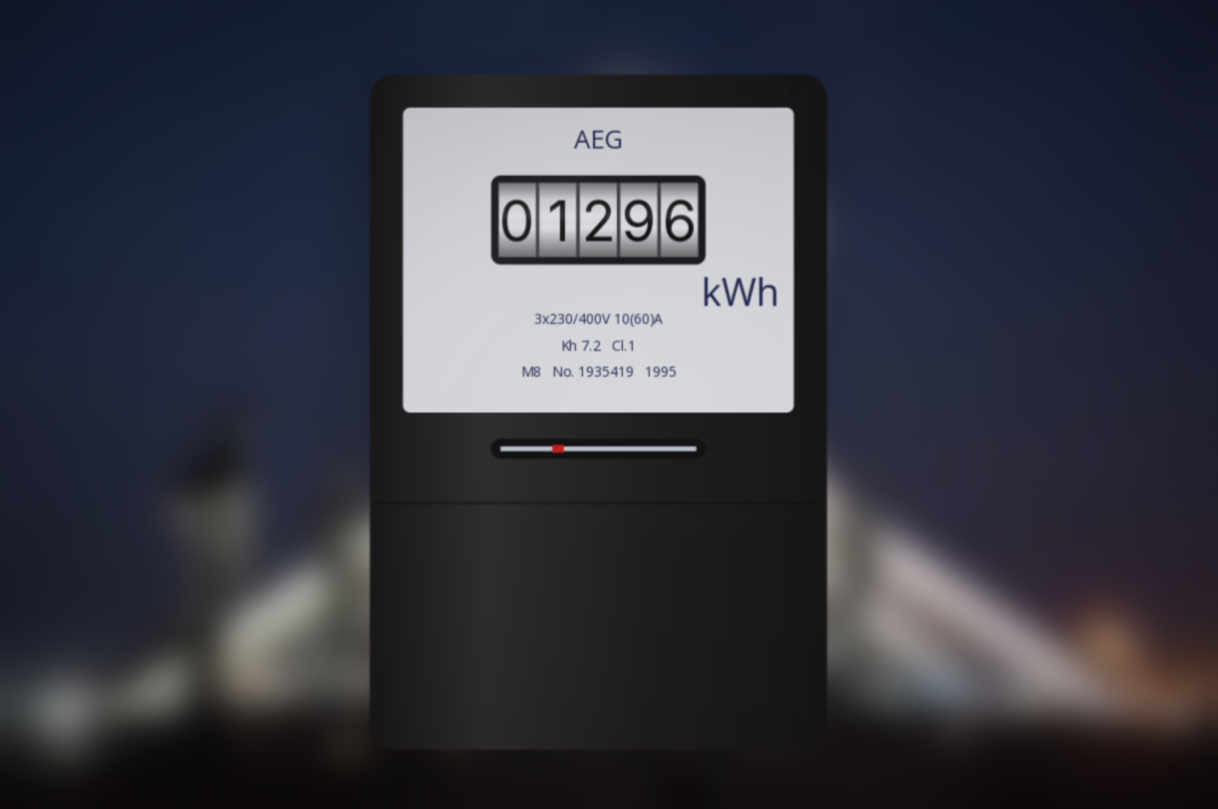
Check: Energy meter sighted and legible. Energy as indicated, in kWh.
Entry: 1296 kWh
